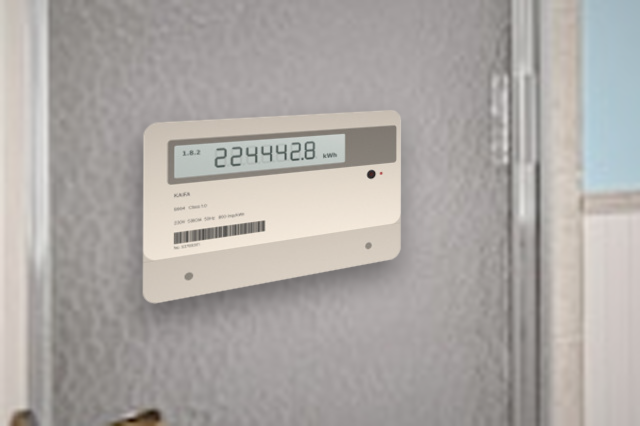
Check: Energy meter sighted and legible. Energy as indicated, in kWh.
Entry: 224442.8 kWh
